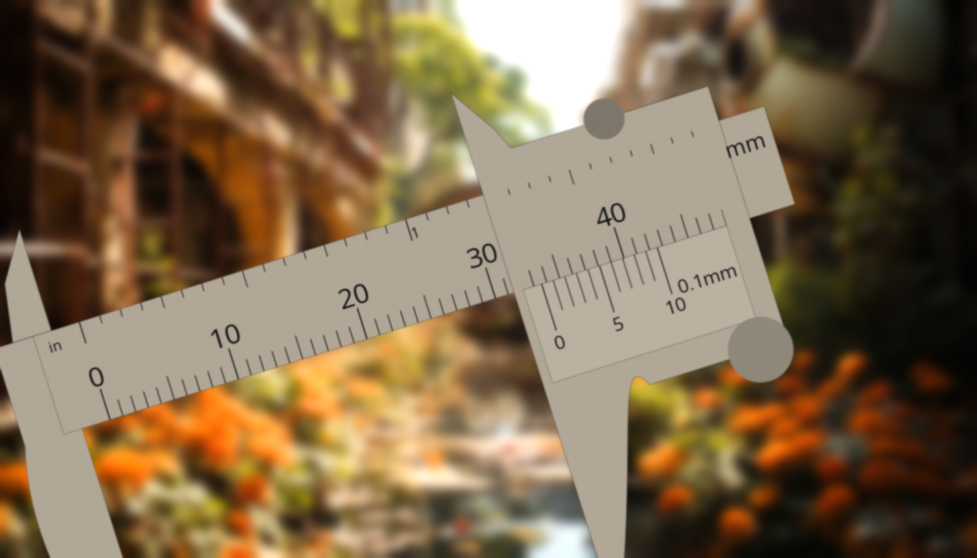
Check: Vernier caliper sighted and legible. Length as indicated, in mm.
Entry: 33.6 mm
